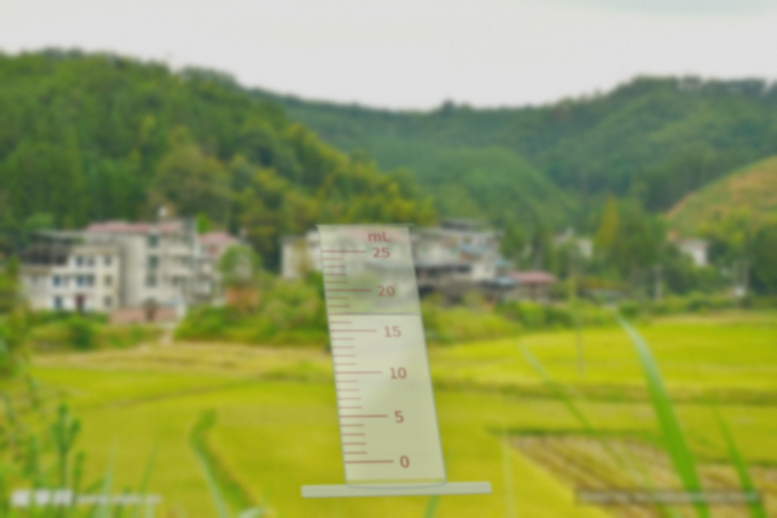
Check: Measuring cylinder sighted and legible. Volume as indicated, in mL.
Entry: 17 mL
